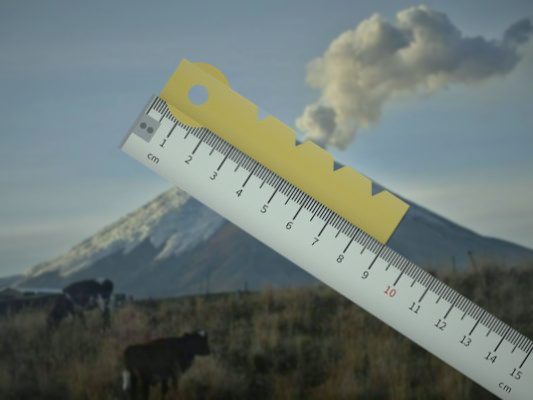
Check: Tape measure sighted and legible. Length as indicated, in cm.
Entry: 9 cm
